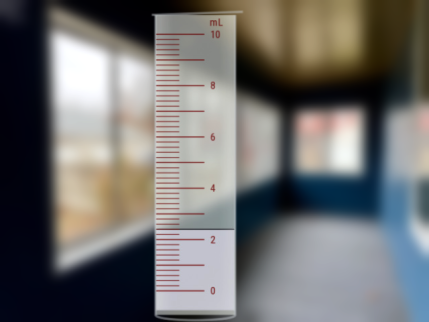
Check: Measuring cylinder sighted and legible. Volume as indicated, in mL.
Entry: 2.4 mL
